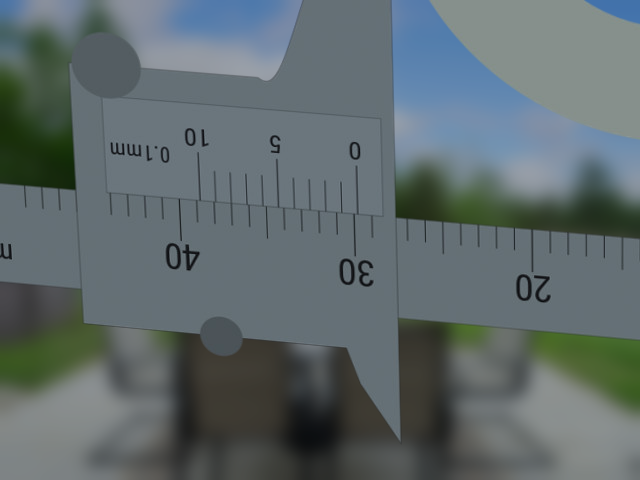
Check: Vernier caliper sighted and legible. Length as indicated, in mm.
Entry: 29.8 mm
